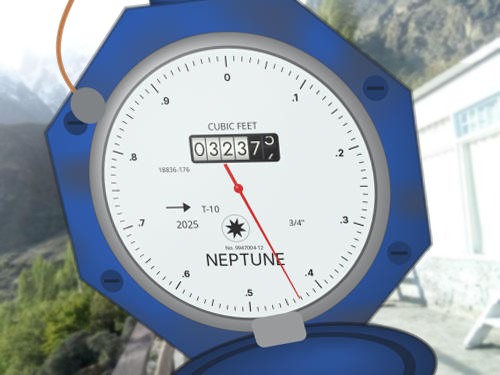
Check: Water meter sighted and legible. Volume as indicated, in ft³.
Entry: 32375.43 ft³
